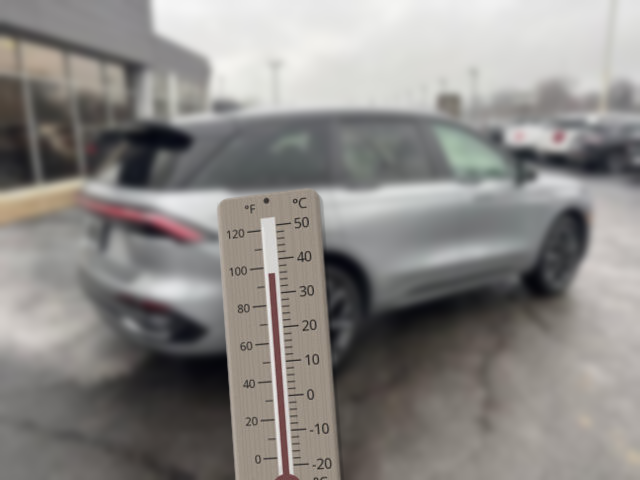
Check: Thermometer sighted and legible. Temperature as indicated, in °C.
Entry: 36 °C
